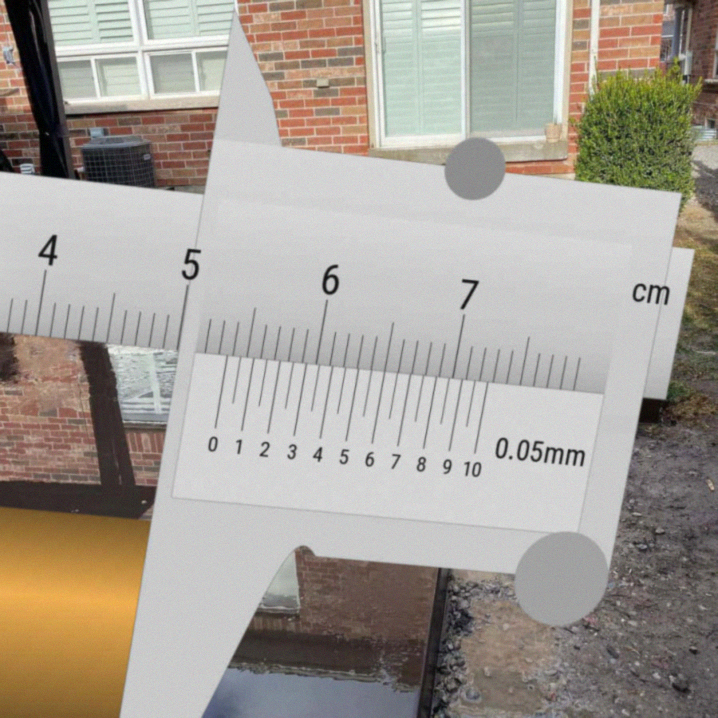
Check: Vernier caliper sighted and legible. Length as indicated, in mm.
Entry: 53.6 mm
